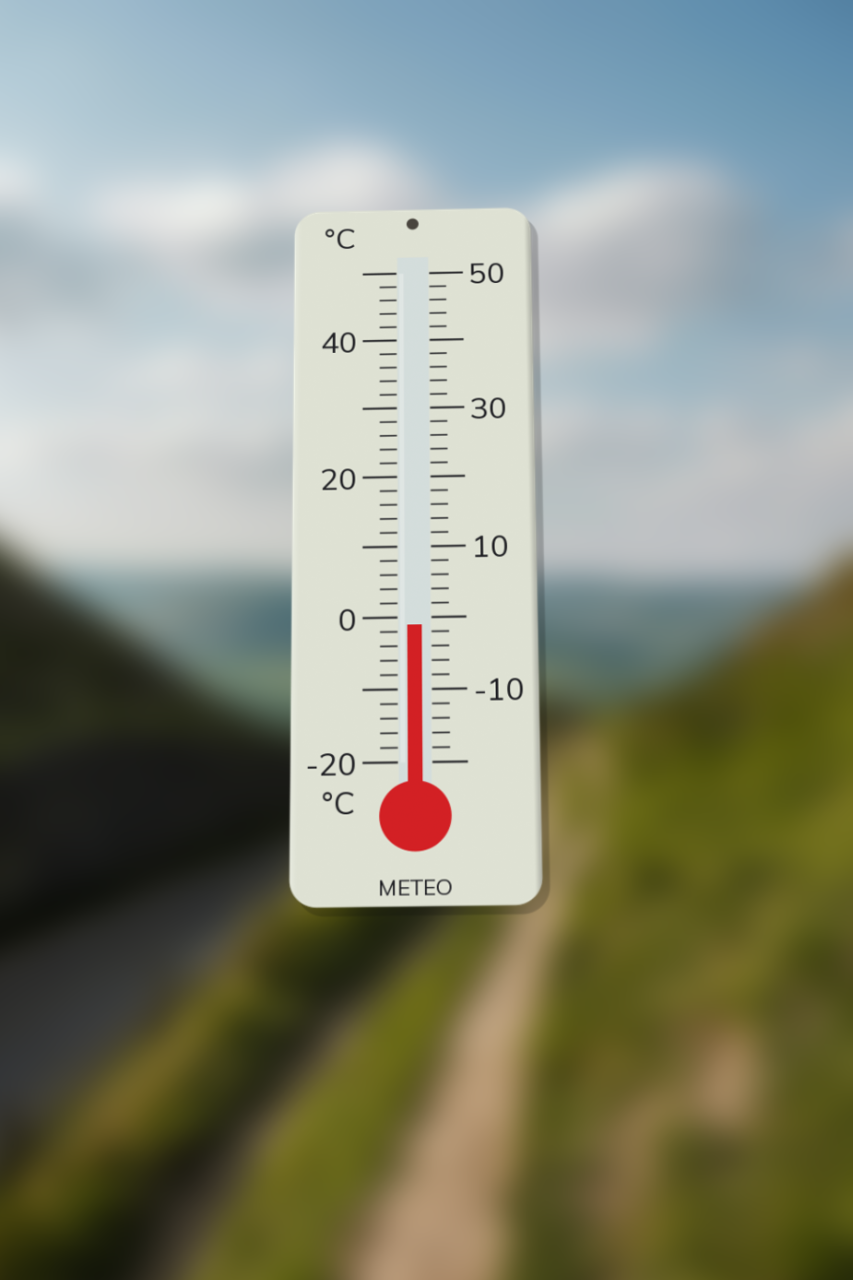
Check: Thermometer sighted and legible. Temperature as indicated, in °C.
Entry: -1 °C
